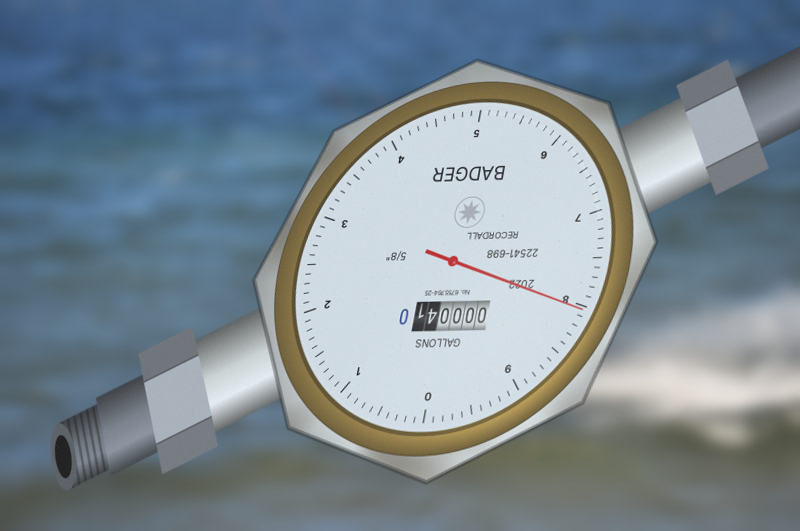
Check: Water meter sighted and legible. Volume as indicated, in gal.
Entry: 408.0 gal
